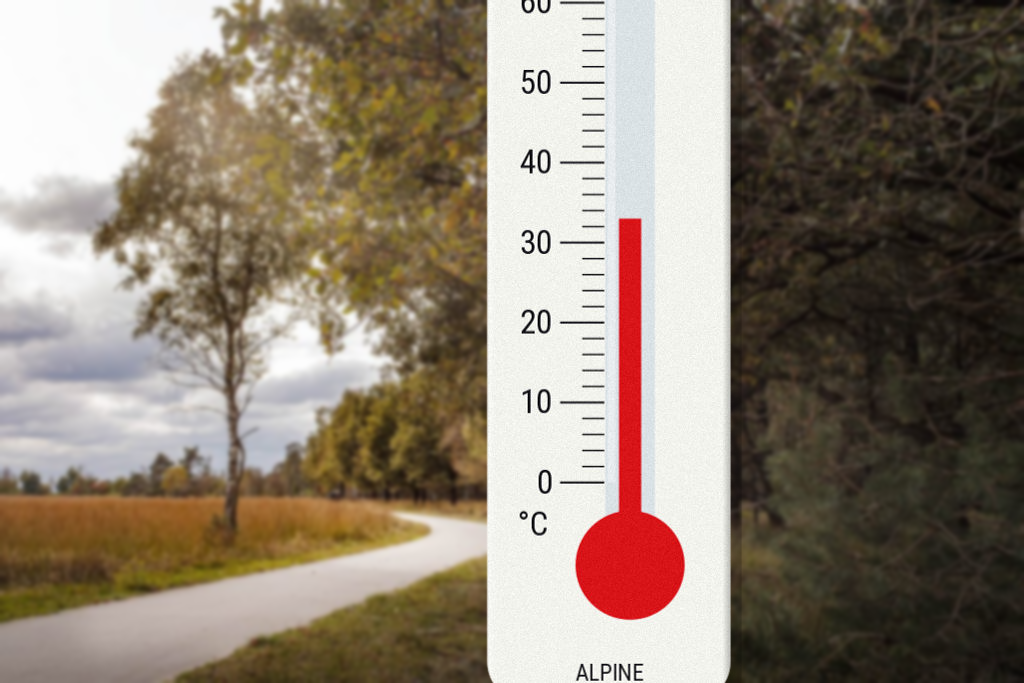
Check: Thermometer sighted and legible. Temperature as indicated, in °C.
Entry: 33 °C
